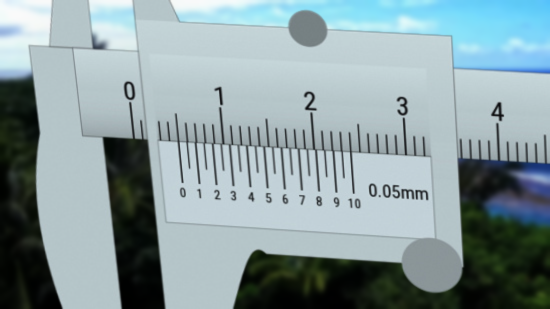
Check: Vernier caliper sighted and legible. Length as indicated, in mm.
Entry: 5.0 mm
